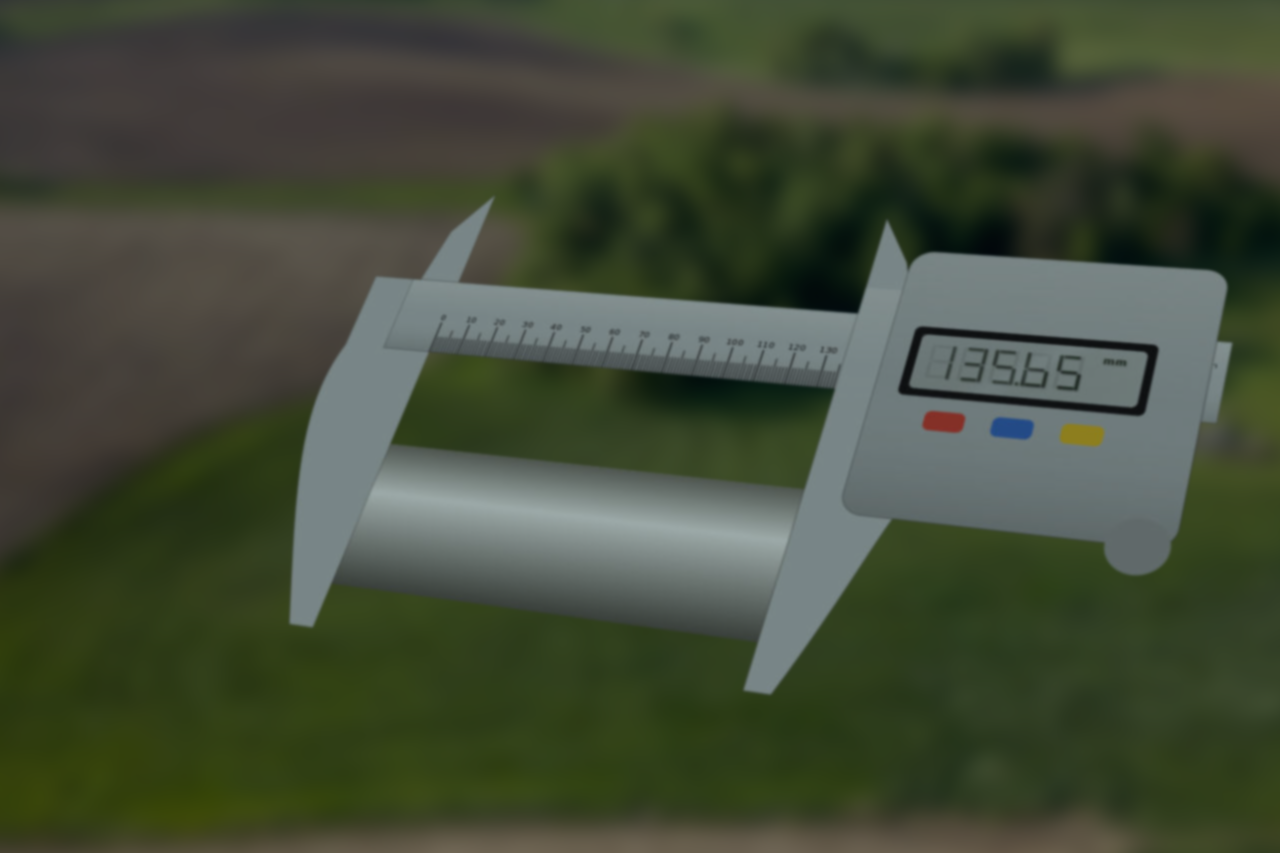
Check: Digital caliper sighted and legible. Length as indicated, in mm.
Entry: 135.65 mm
